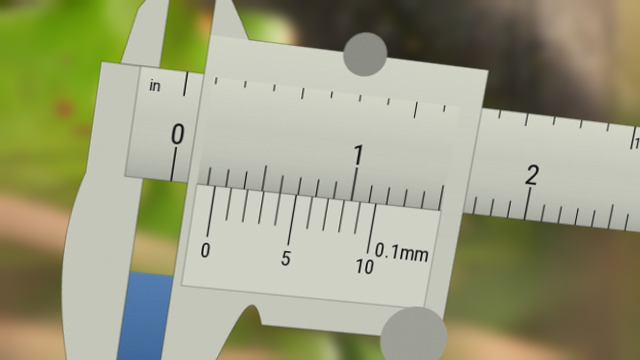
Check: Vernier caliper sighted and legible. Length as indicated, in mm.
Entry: 2.4 mm
